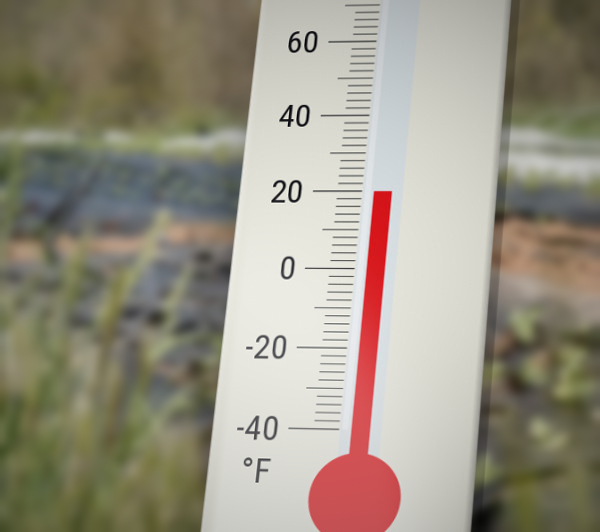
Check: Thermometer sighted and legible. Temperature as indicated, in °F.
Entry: 20 °F
